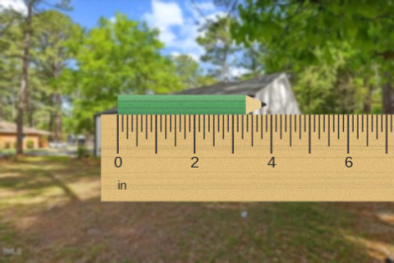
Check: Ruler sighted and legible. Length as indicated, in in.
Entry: 3.875 in
